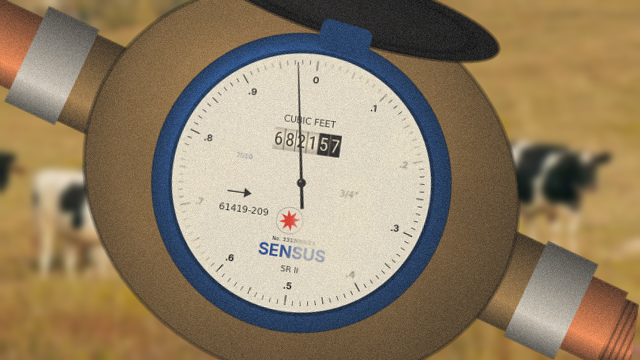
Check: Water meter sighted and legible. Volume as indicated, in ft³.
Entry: 682156.97 ft³
